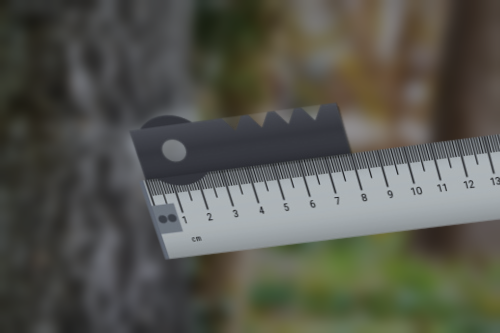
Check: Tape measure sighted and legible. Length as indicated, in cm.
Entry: 8 cm
